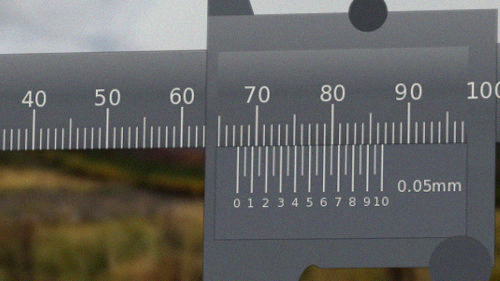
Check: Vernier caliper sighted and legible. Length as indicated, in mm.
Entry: 67.6 mm
